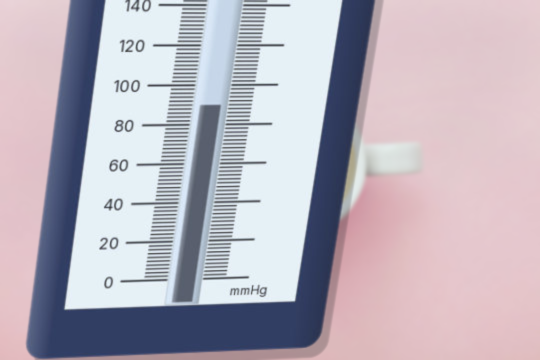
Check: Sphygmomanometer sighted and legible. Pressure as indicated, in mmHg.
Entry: 90 mmHg
